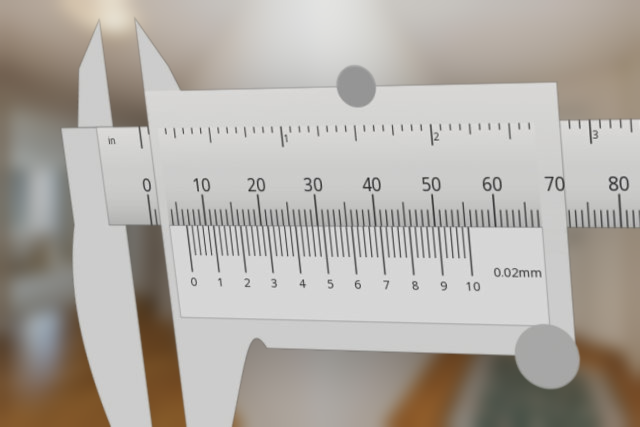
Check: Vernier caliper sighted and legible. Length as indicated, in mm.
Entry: 6.5 mm
